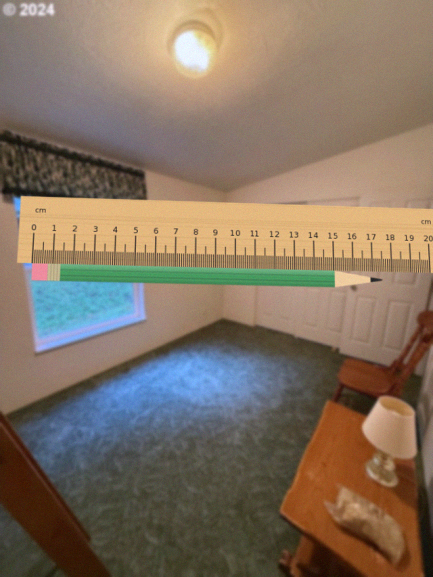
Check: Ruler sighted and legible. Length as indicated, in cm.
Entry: 17.5 cm
